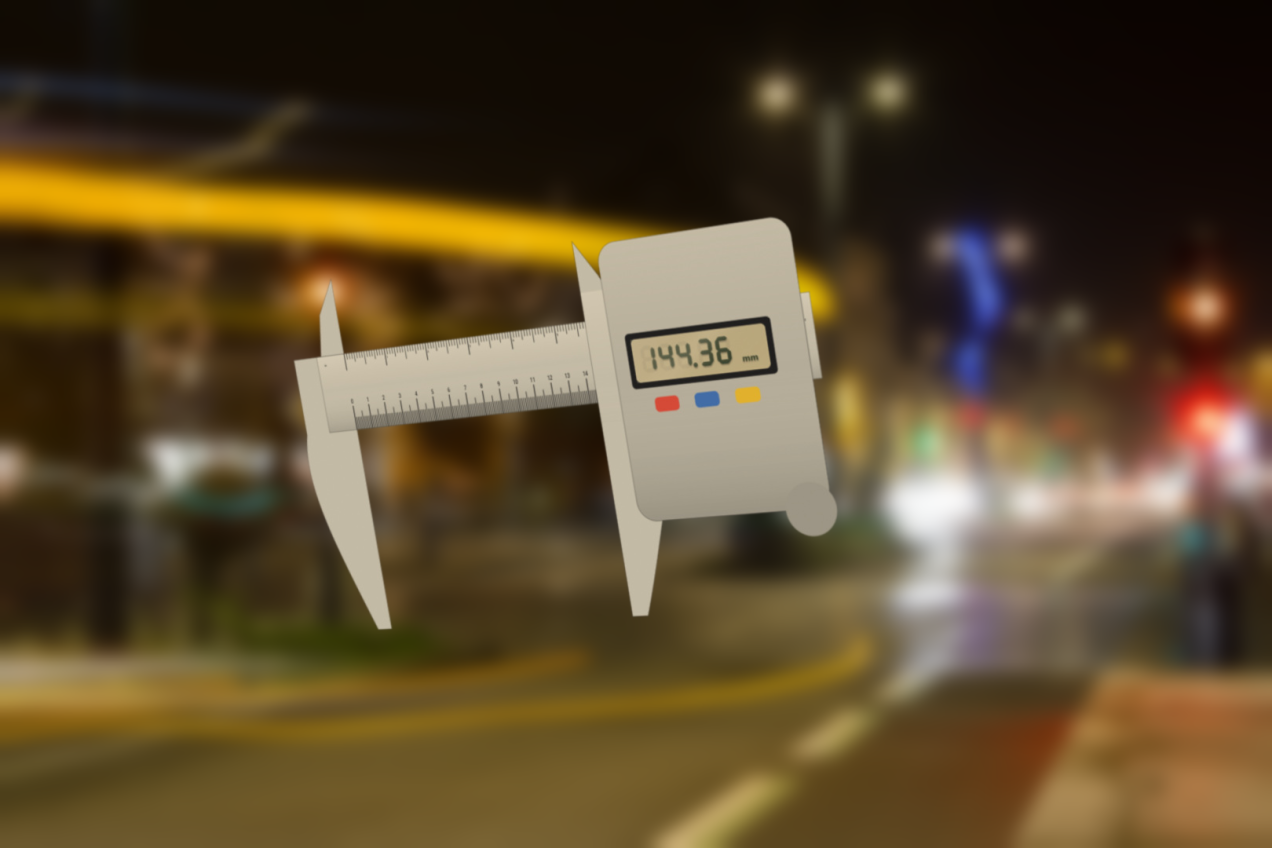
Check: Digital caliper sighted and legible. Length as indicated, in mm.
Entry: 144.36 mm
